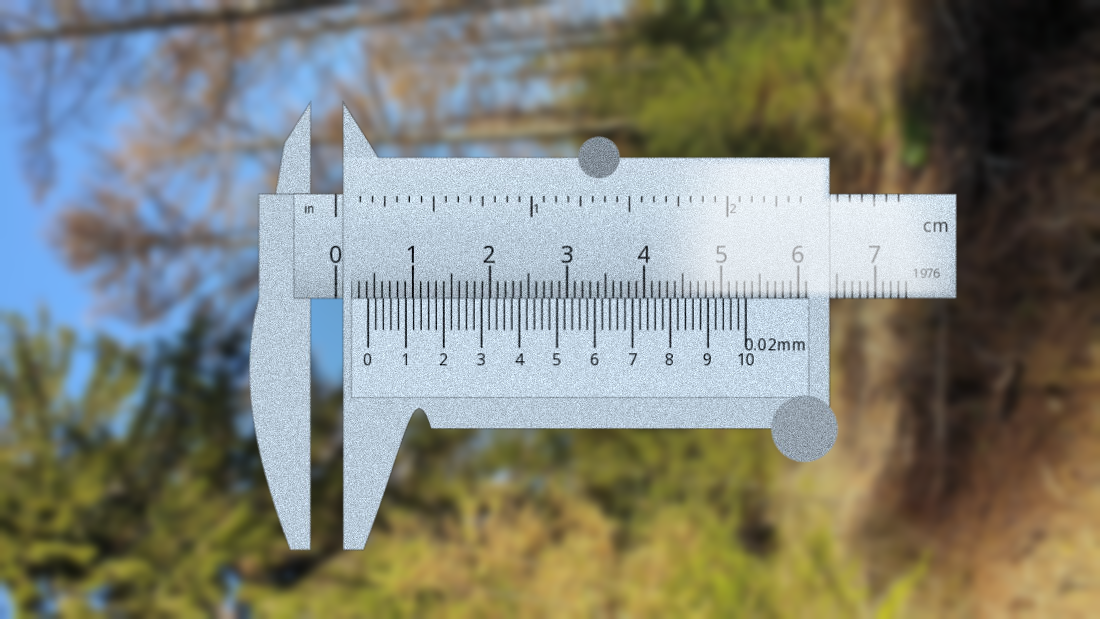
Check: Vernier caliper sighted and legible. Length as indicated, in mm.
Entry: 4.2 mm
